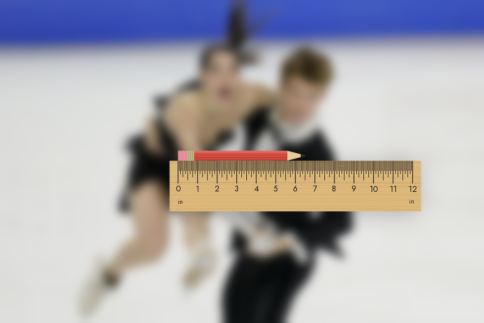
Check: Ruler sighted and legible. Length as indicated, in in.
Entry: 6.5 in
